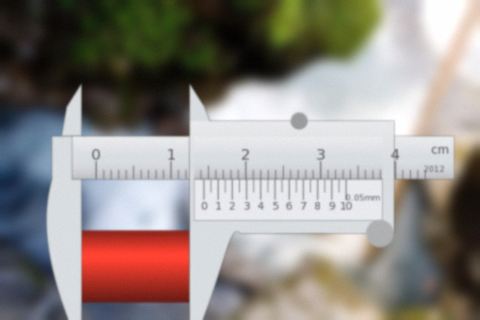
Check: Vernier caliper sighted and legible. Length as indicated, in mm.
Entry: 14.4 mm
